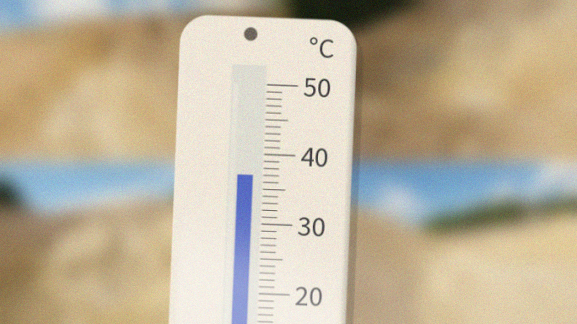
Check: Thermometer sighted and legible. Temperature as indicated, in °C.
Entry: 37 °C
